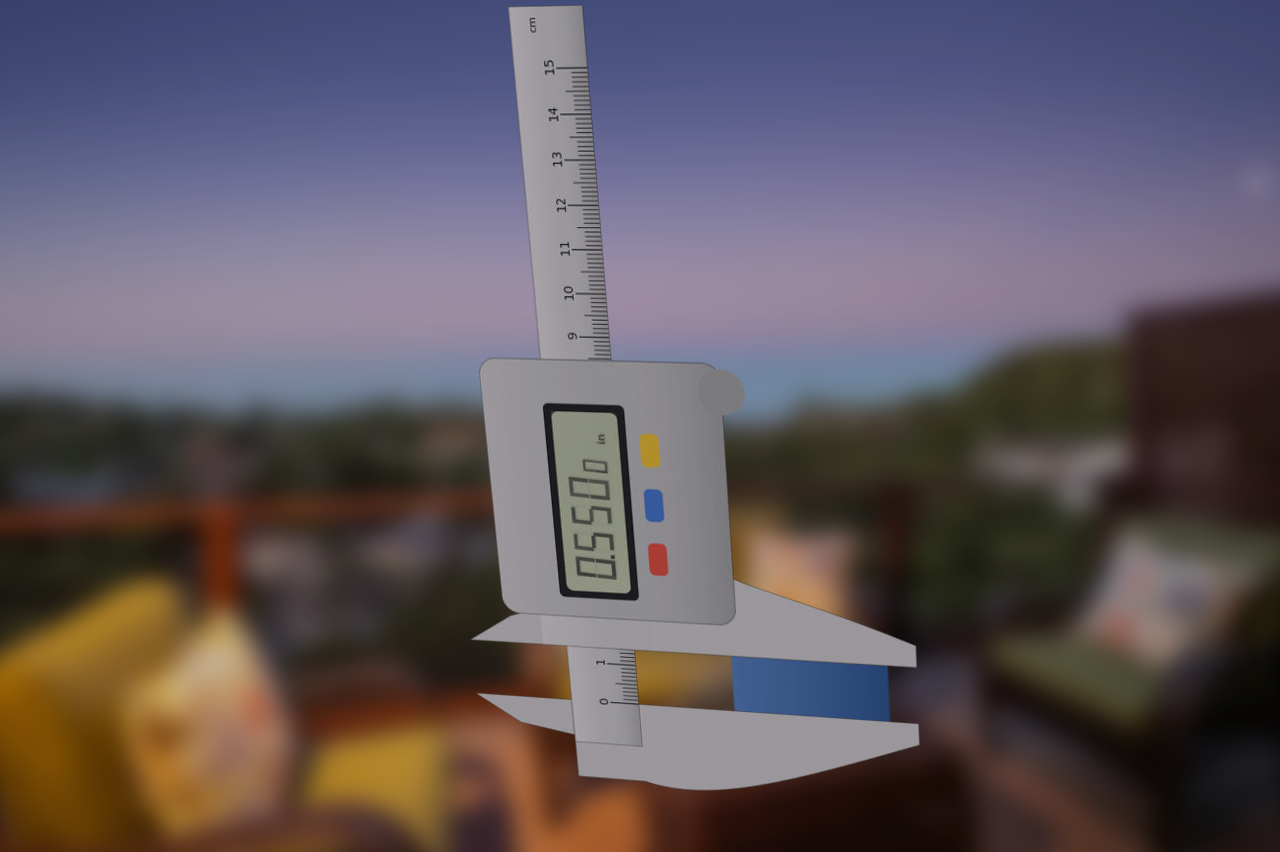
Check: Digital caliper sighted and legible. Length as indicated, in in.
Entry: 0.5500 in
